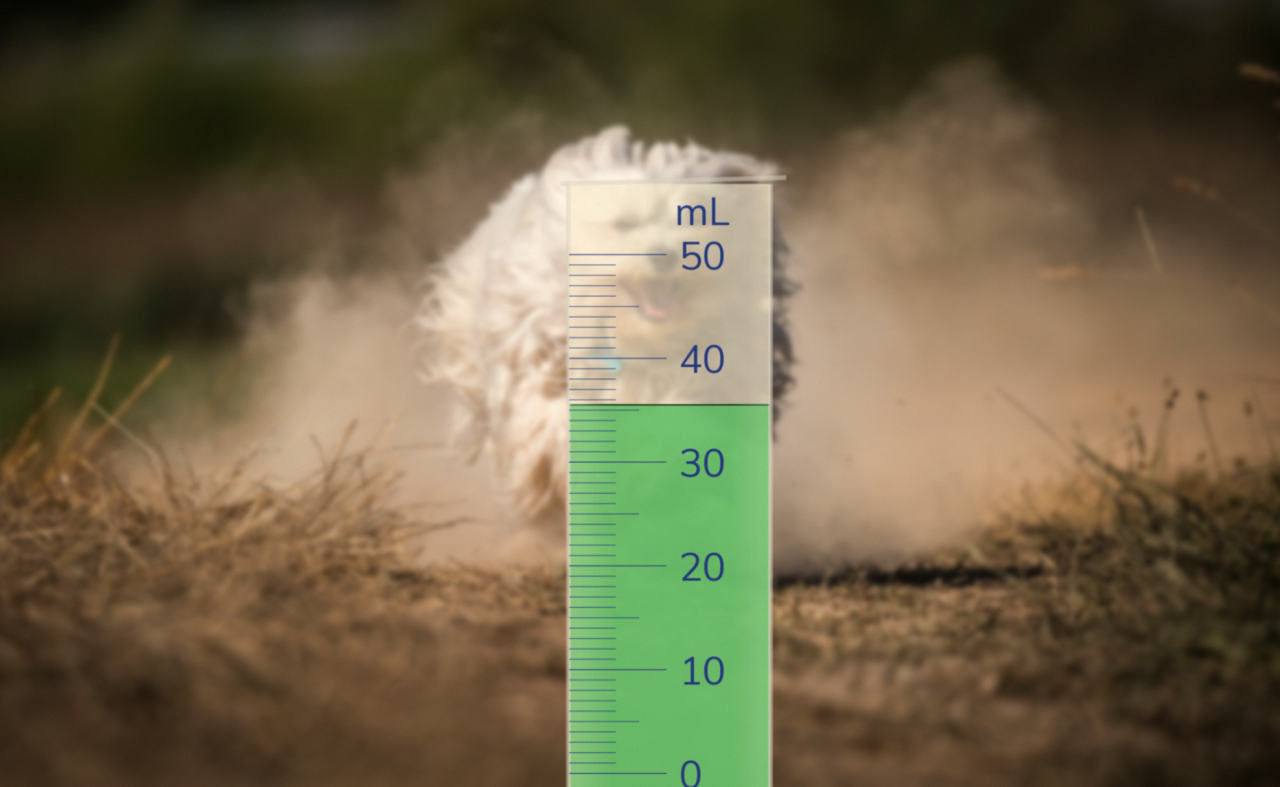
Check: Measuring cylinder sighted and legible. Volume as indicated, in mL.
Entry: 35.5 mL
